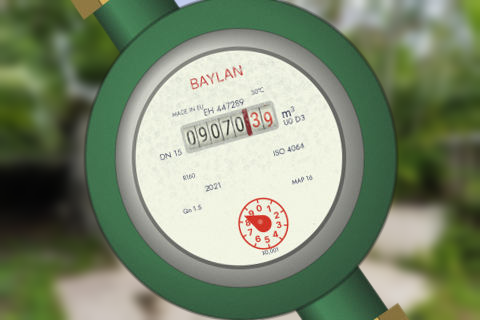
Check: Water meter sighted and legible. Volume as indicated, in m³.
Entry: 9070.388 m³
